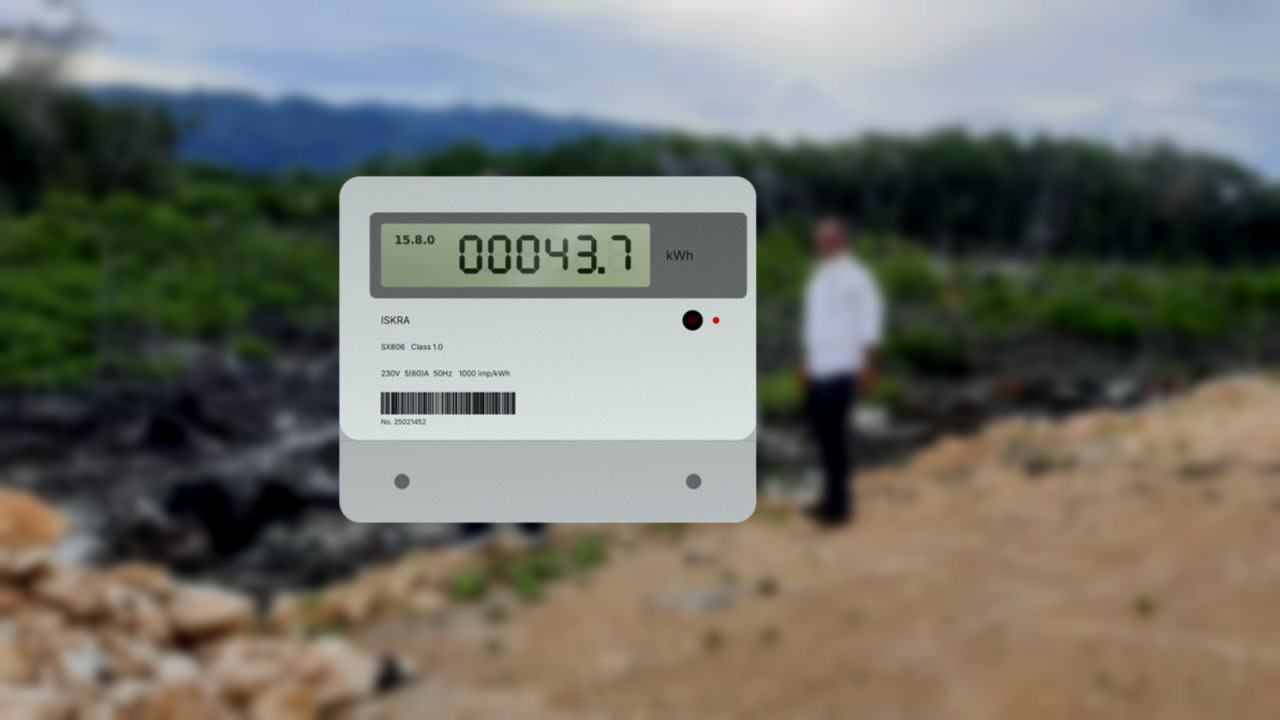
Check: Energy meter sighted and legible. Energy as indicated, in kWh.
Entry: 43.7 kWh
